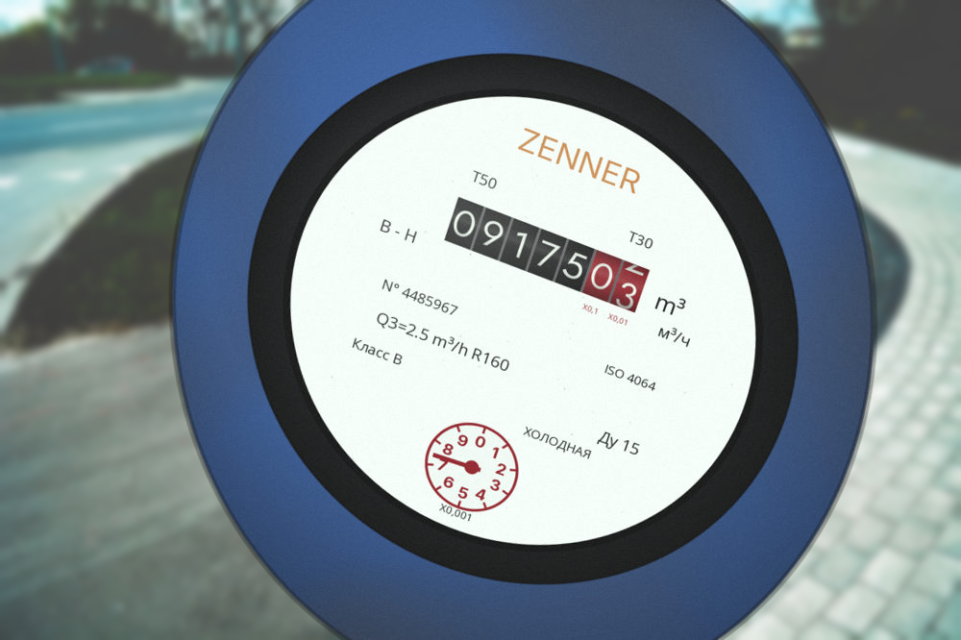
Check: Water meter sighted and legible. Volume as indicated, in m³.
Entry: 9175.027 m³
